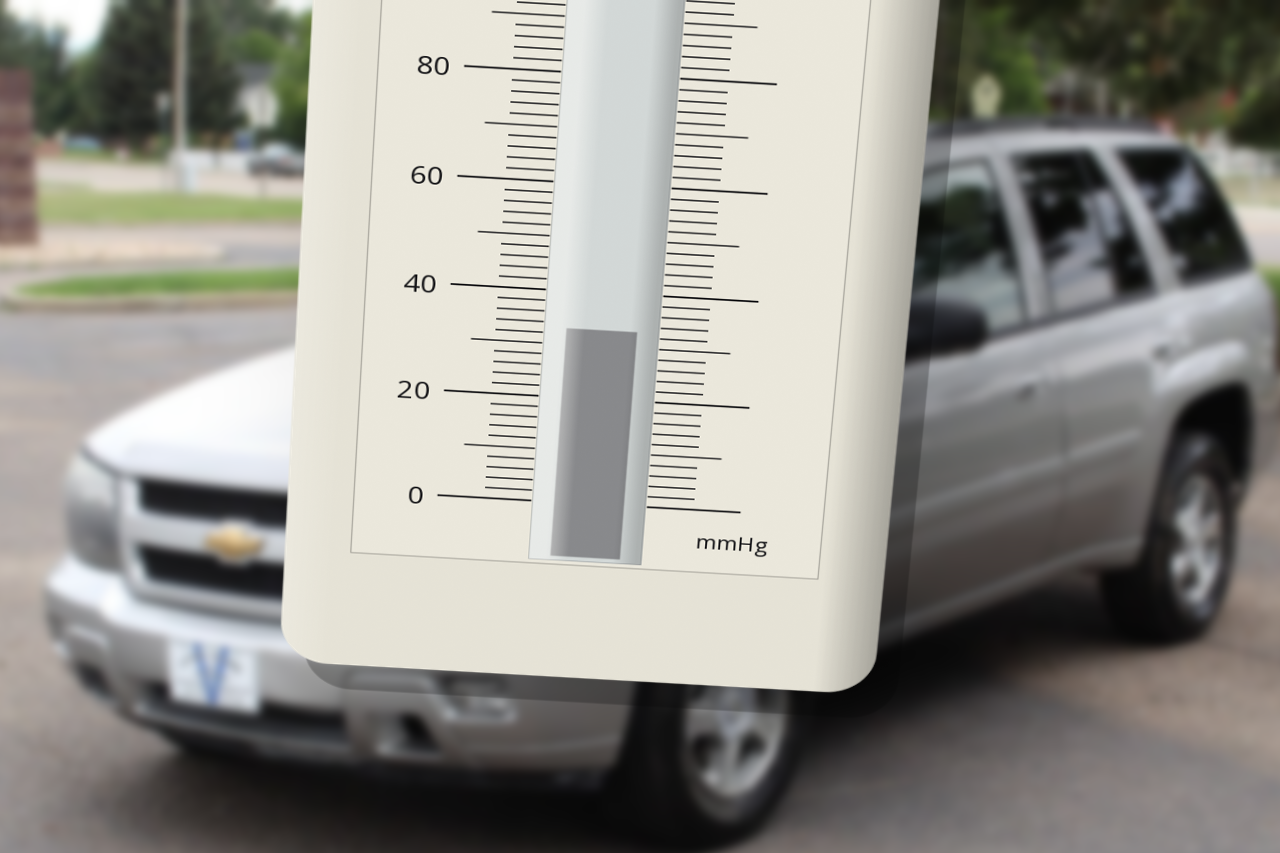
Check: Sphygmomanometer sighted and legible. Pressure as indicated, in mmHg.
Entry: 33 mmHg
